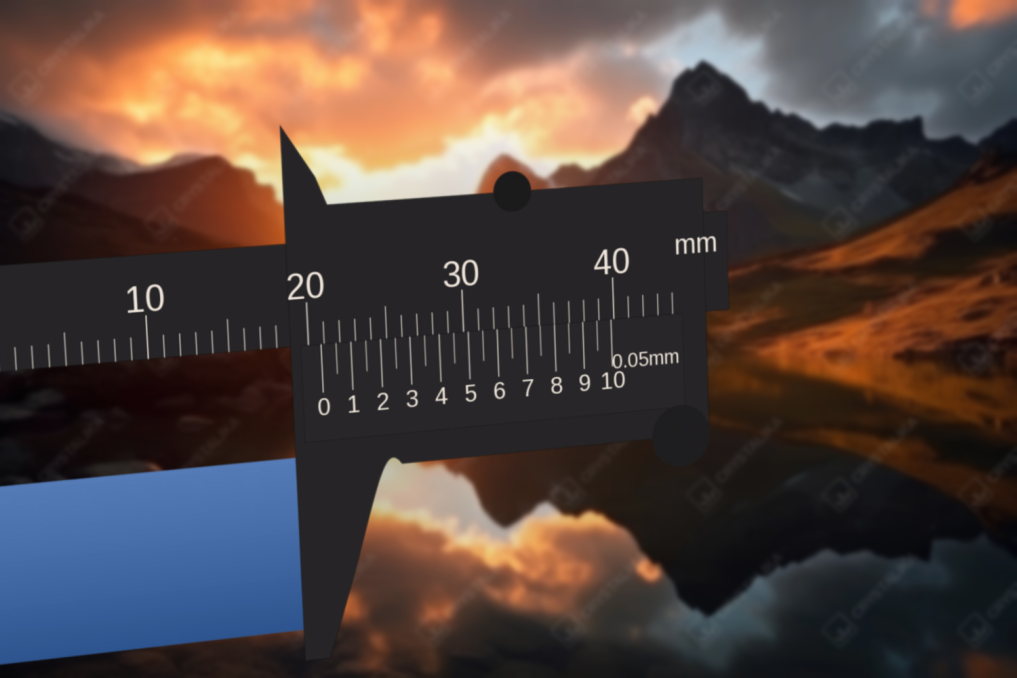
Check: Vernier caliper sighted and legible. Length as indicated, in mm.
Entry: 20.8 mm
